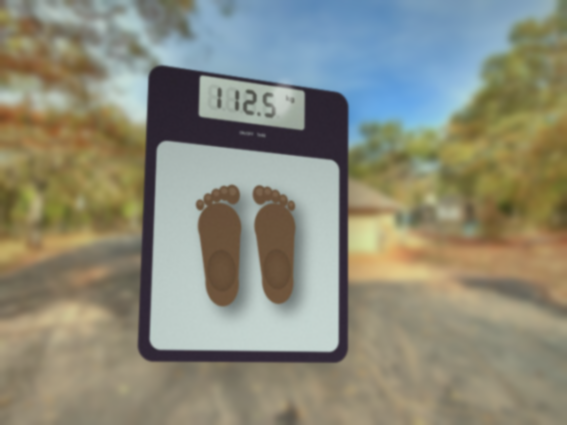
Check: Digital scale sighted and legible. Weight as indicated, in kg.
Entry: 112.5 kg
